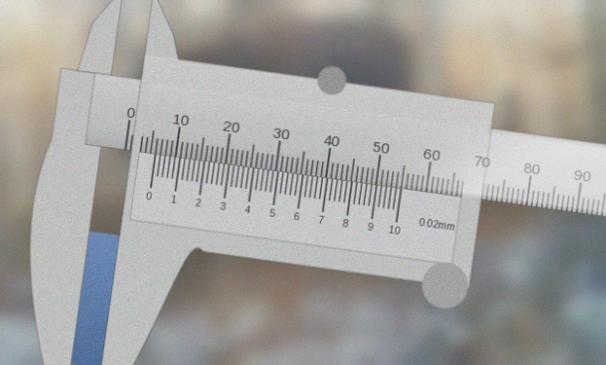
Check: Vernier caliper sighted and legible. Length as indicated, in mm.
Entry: 6.0 mm
